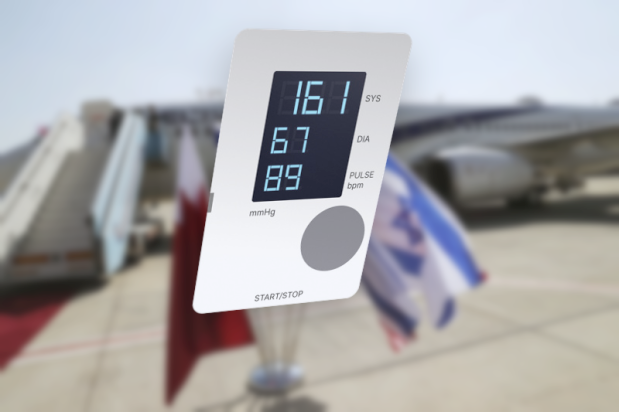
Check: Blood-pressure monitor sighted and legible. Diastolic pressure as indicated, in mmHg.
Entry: 67 mmHg
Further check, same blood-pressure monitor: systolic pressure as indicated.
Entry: 161 mmHg
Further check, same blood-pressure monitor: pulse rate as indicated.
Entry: 89 bpm
